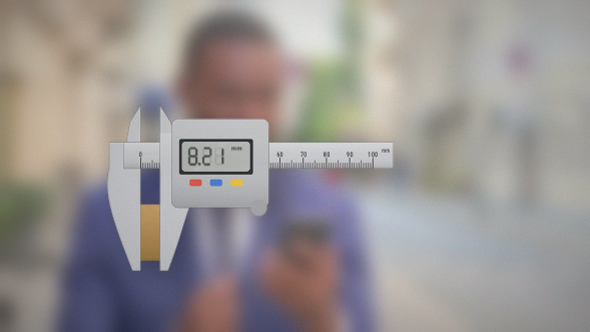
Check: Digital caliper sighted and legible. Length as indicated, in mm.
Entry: 8.21 mm
